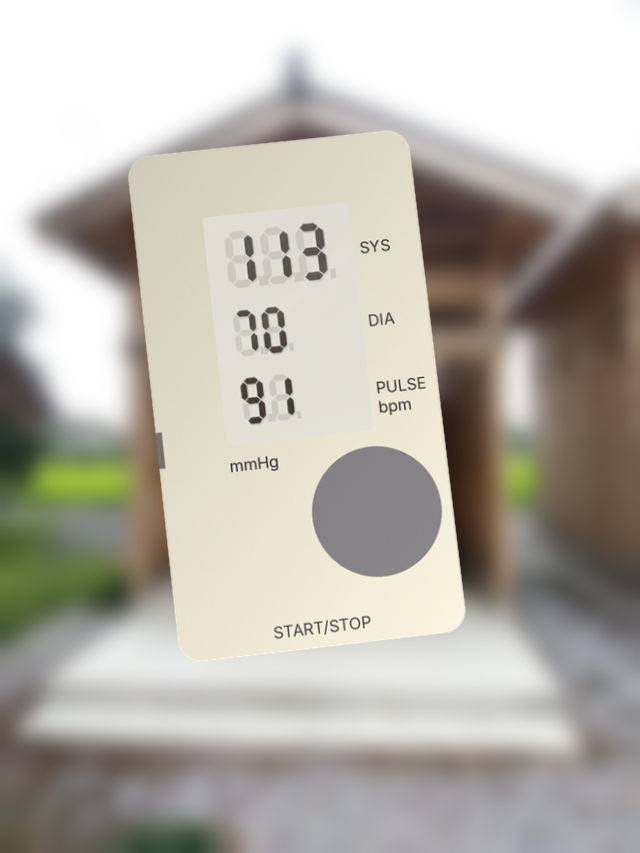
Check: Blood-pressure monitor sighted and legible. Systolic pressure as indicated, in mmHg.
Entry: 113 mmHg
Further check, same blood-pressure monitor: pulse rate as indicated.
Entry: 91 bpm
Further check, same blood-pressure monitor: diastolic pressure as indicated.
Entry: 70 mmHg
